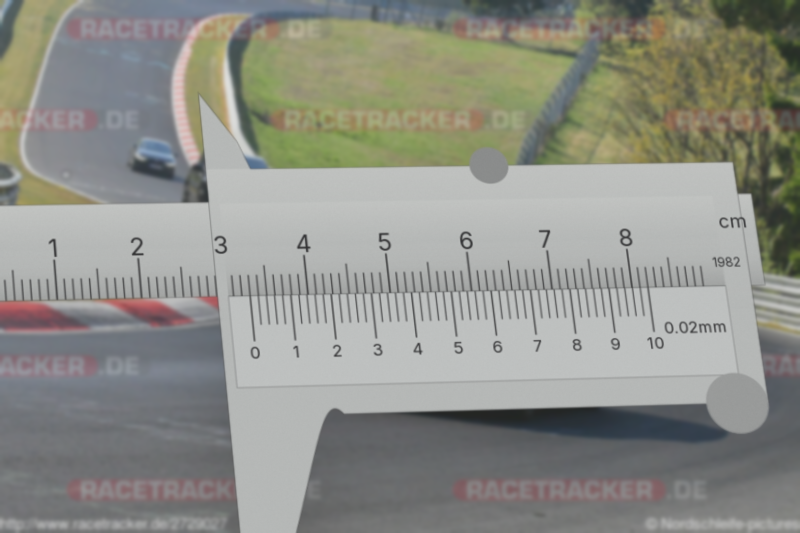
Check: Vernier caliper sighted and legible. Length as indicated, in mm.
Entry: 33.0 mm
